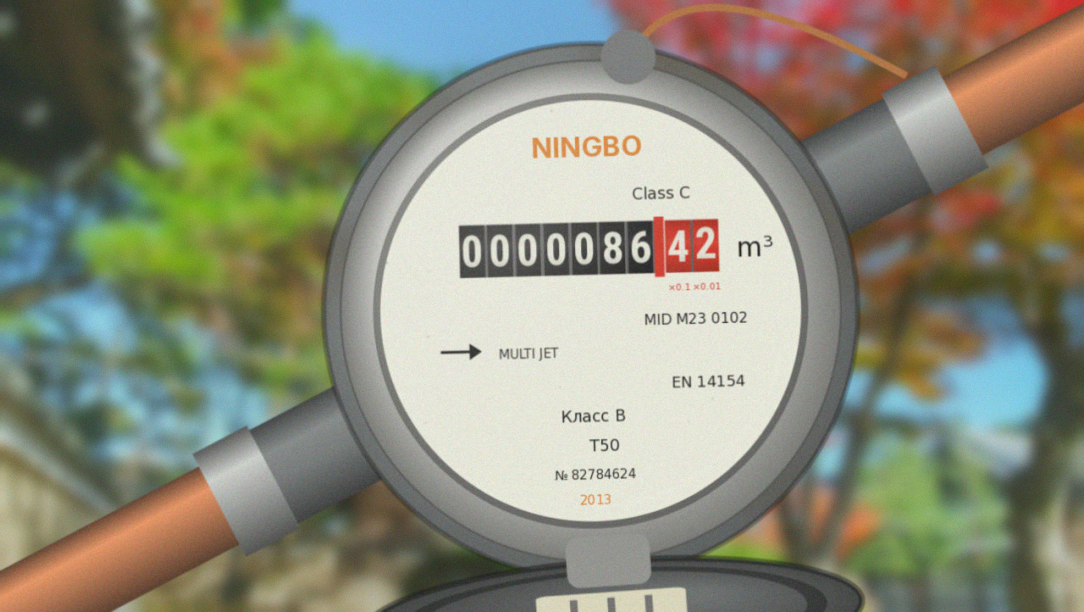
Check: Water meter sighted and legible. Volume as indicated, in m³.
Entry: 86.42 m³
